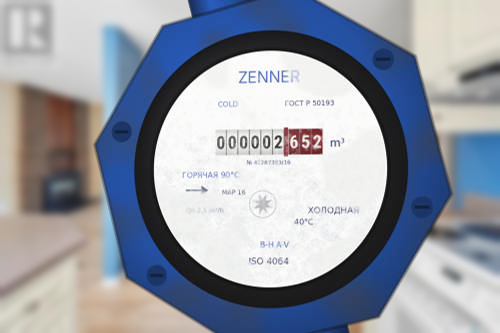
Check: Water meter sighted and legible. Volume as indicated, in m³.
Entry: 2.652 m³
